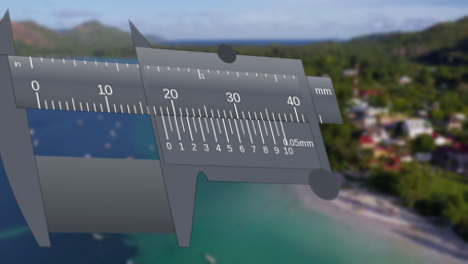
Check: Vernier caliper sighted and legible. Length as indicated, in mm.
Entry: 18.0 mm
